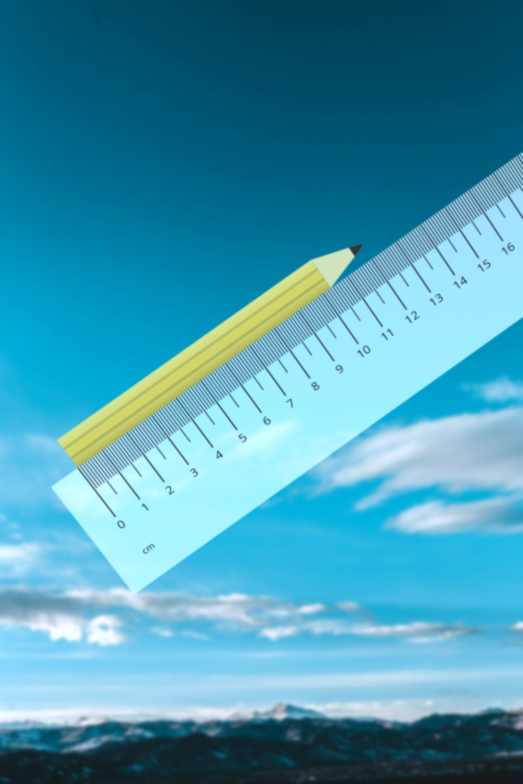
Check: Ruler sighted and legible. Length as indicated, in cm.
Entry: 12 cm
